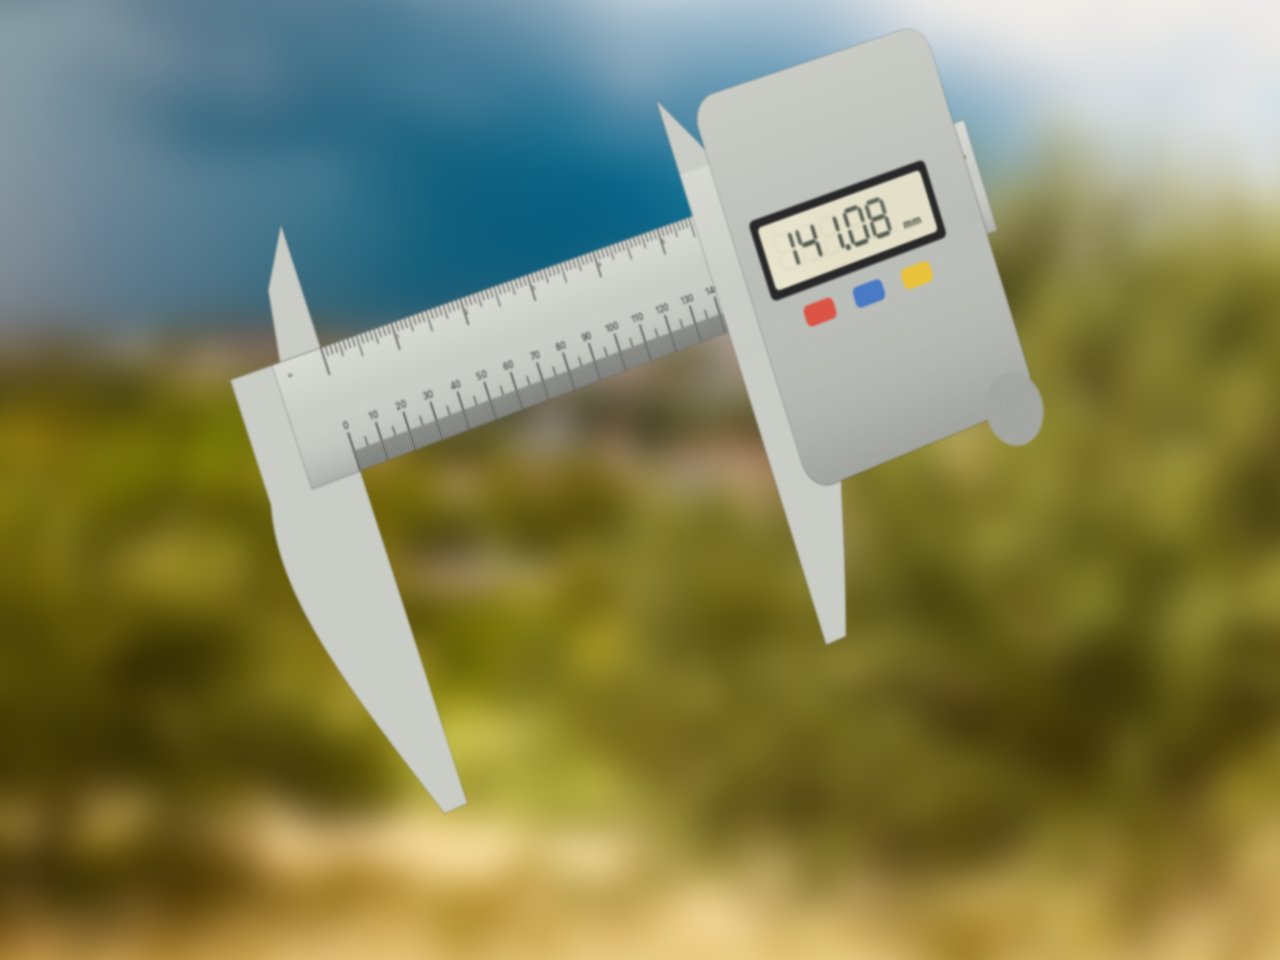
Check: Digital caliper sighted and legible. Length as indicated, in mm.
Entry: 141.08 mm
